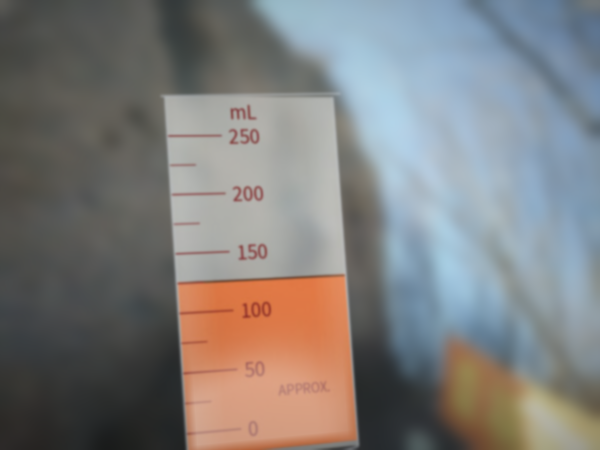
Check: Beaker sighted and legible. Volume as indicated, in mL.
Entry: 125 mL
